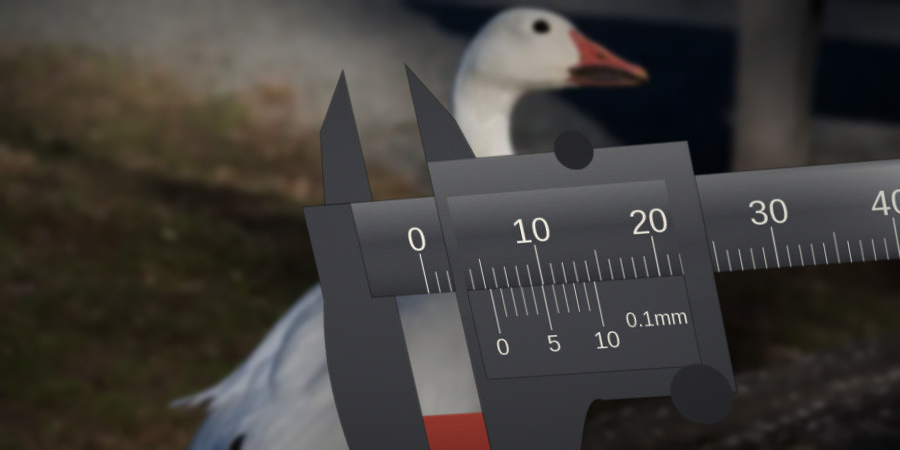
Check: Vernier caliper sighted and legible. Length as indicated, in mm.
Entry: 5.4 mm
